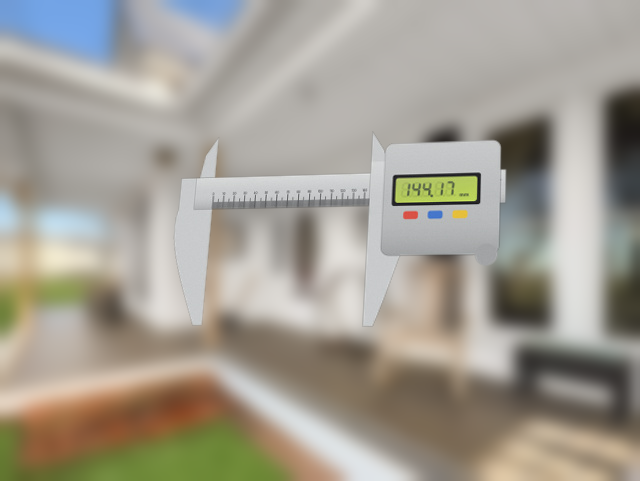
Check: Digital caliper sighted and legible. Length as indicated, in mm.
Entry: 144.17 mm
